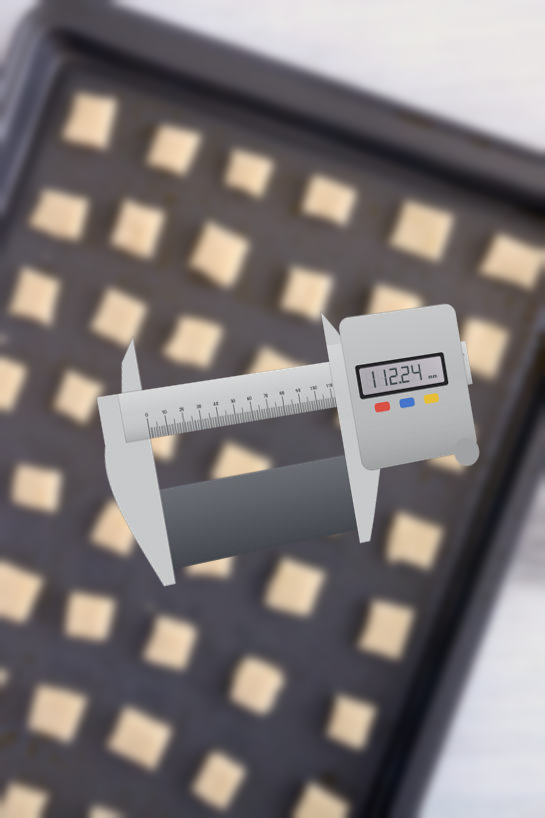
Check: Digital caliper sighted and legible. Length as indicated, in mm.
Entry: 112.24 mm
